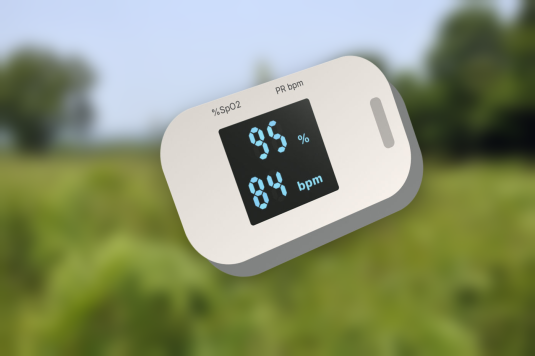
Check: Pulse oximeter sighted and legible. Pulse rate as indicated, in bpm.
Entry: 84 bpm
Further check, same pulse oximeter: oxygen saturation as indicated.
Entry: 95 %
